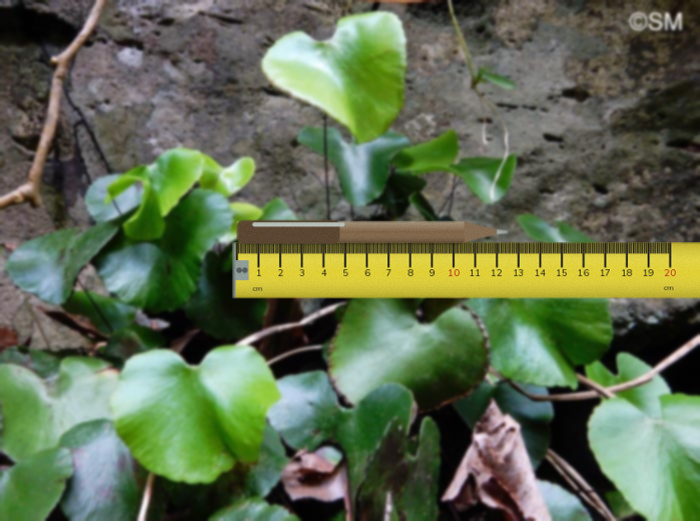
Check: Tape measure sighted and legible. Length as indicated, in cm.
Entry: 12.5 cm
